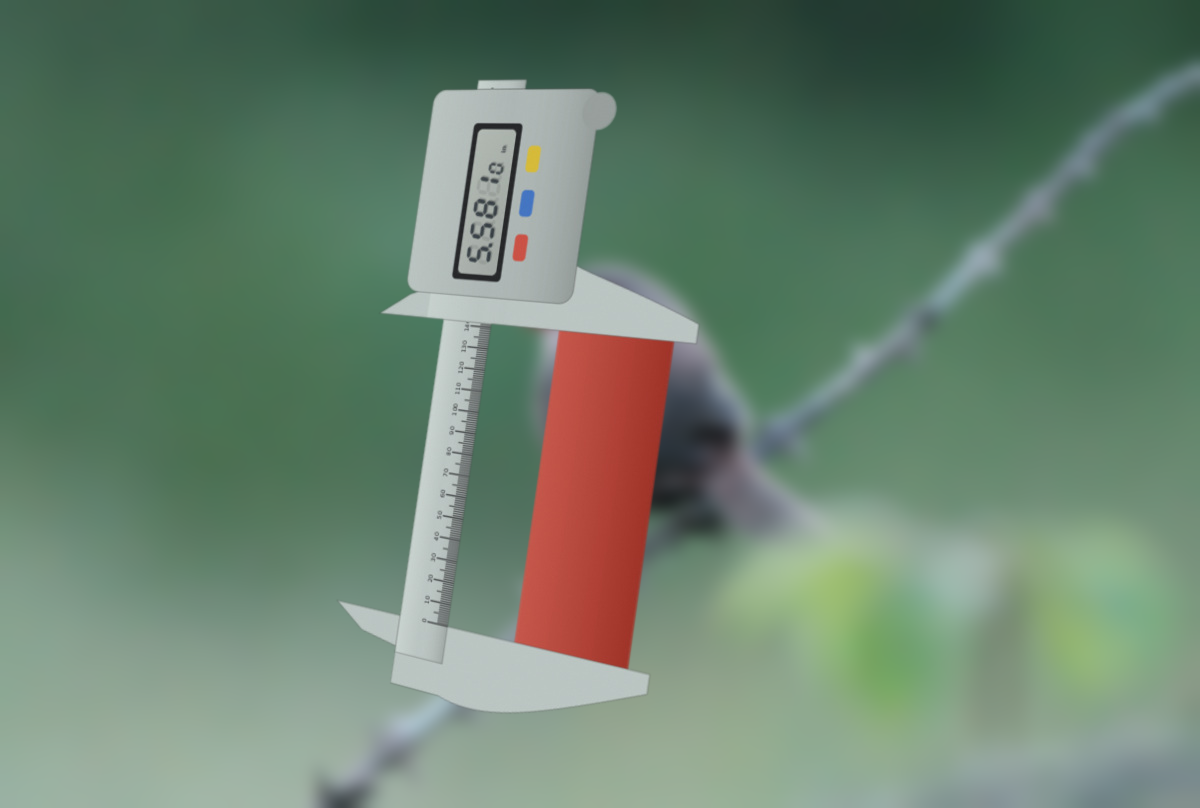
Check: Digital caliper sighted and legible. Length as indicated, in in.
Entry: 5.5810 in
